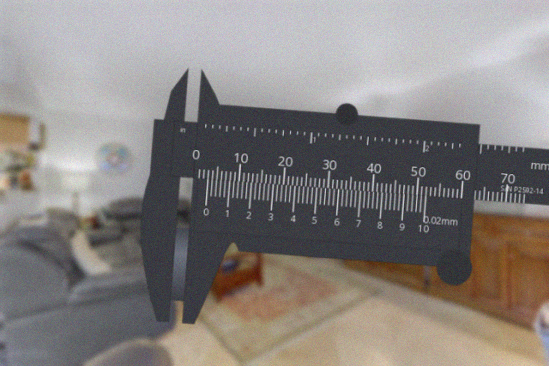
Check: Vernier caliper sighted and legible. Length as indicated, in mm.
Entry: 3.0 mm
